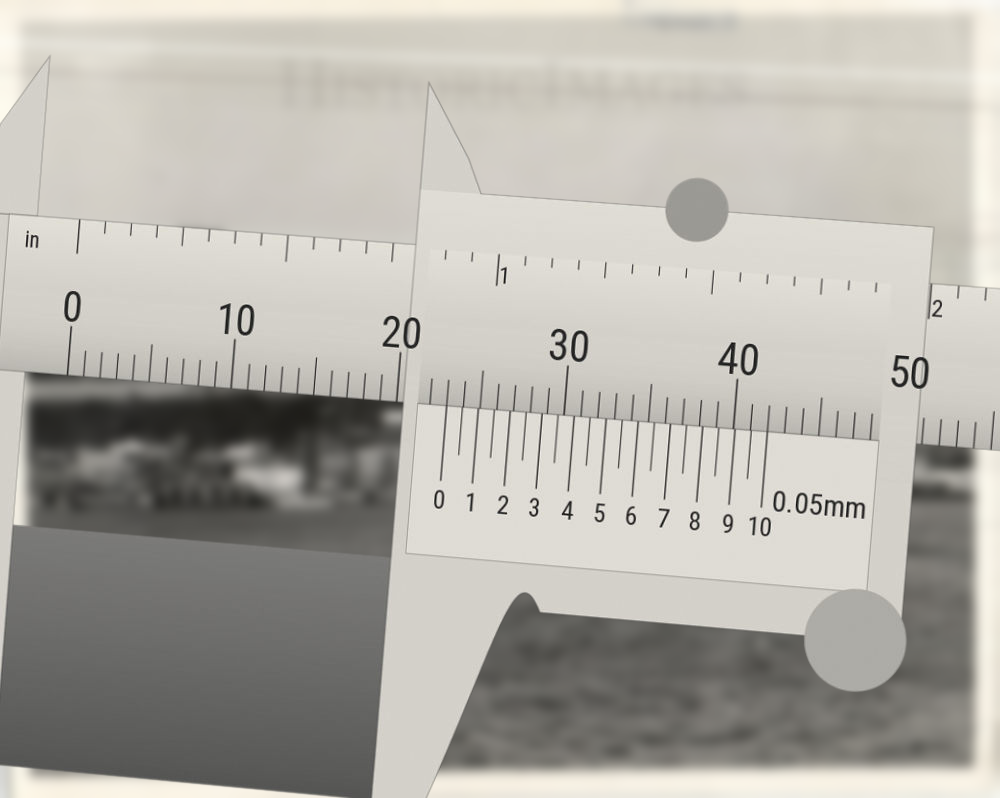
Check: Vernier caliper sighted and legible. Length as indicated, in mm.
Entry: 23.0 mm
